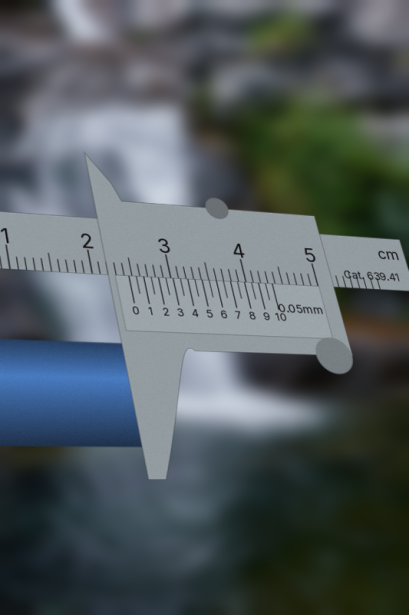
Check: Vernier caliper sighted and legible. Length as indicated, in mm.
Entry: 24.6 mm
